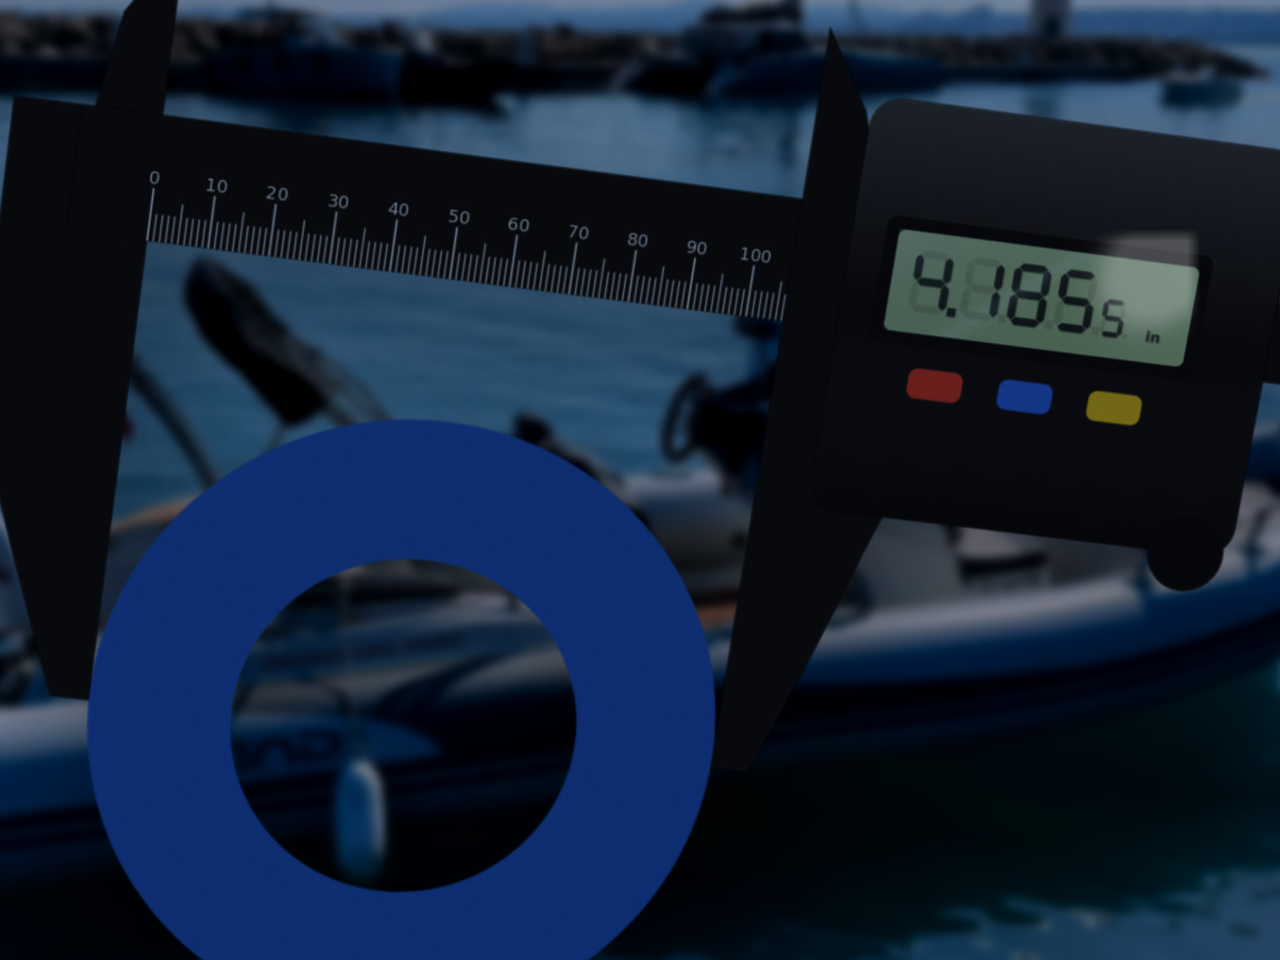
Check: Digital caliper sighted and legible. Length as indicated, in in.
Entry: 4.1855 in
